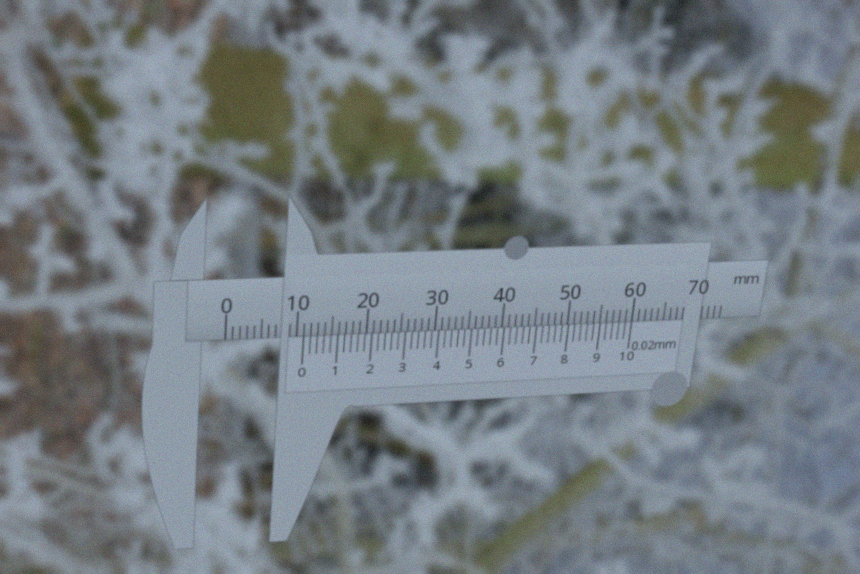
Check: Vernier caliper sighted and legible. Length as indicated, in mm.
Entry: 11.0 mm
